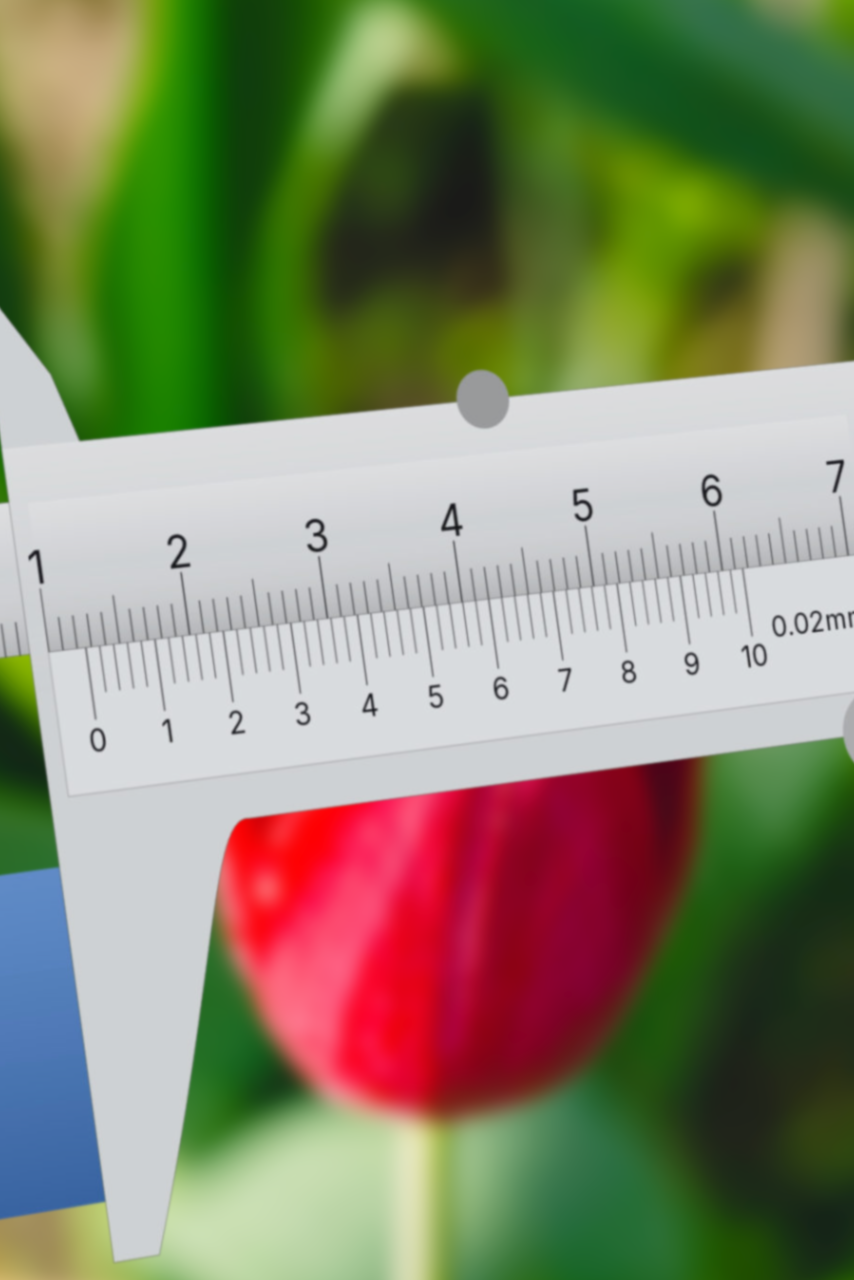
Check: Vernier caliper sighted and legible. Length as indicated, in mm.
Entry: 12.6 mm
